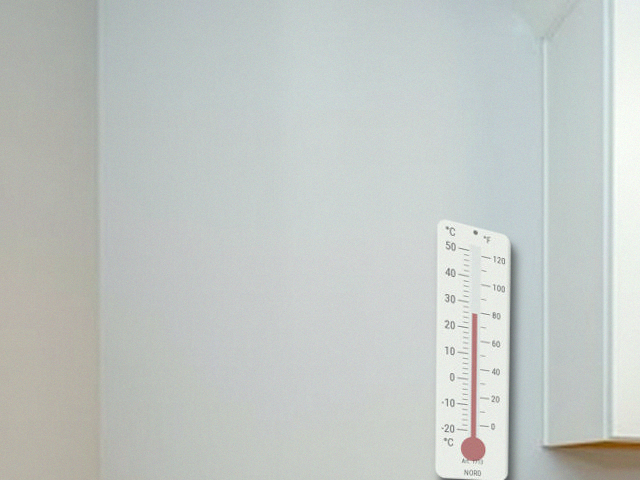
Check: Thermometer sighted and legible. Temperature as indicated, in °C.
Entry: 26 °C
